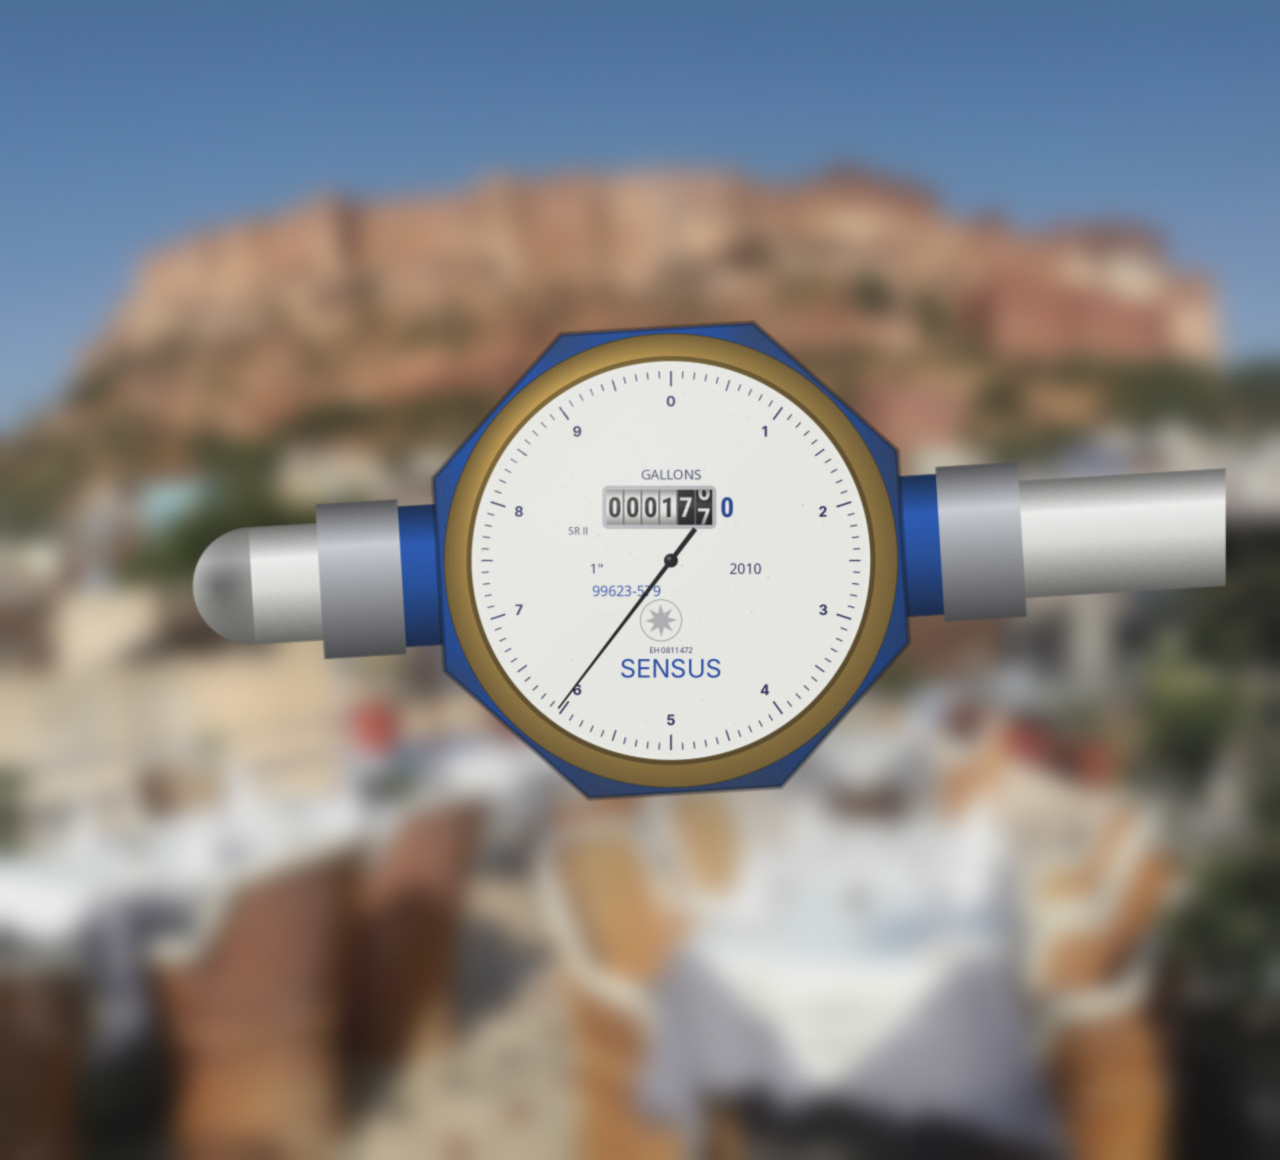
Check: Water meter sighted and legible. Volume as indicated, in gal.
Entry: 1766.0 gal
